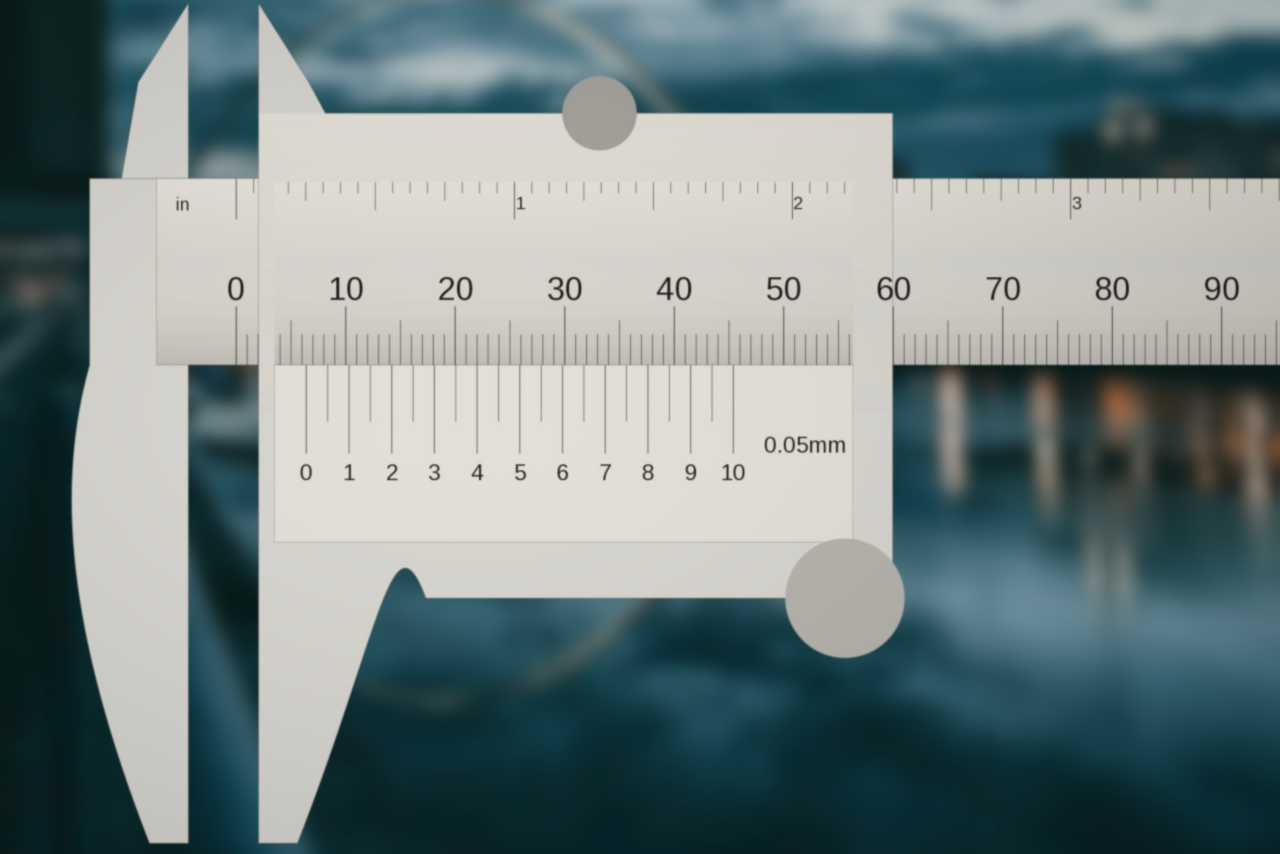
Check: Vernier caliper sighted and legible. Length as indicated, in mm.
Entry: 6.4 mm
